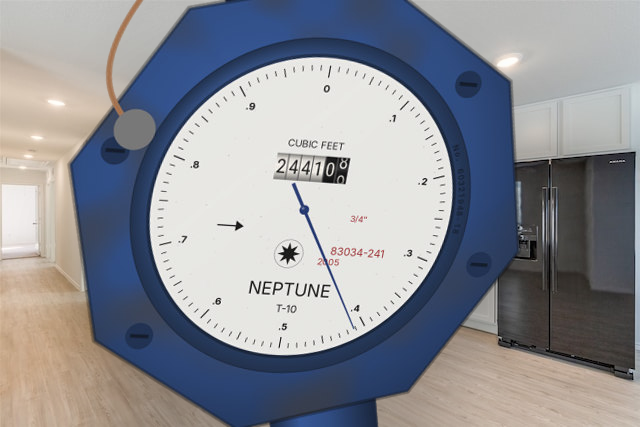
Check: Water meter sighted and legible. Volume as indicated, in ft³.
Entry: 244108.41 ft³
